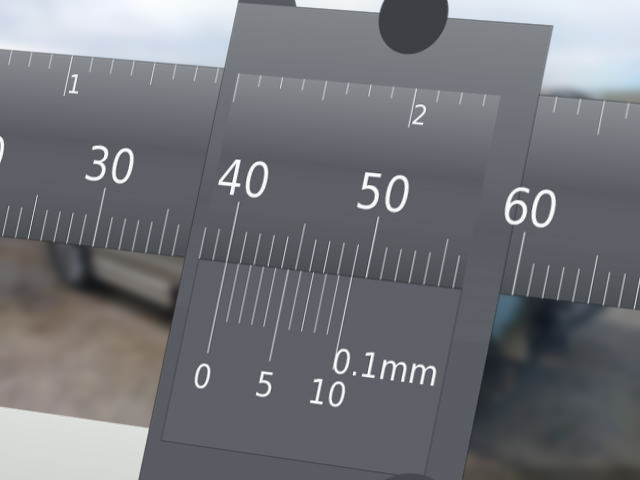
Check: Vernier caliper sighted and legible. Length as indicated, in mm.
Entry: 40.0 mm
